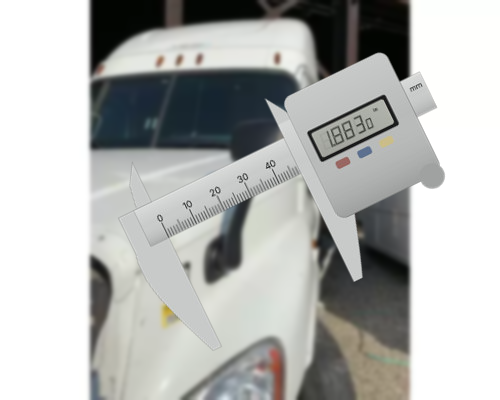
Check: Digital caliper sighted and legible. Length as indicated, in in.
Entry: 1.8830 in
